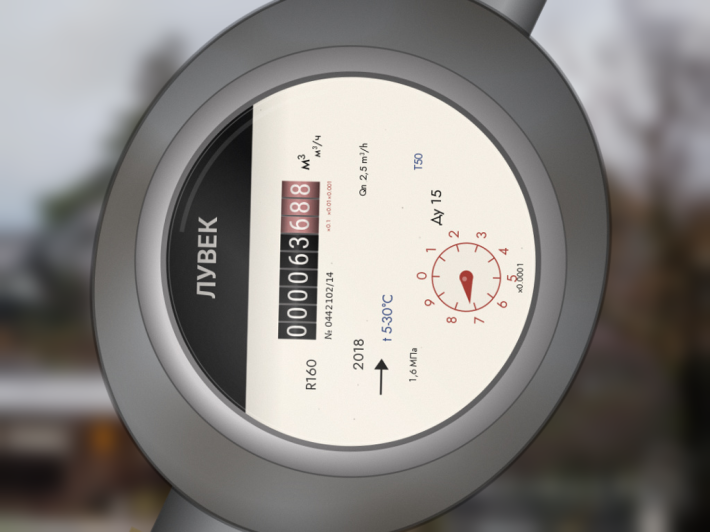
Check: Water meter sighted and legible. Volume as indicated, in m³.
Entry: 63.6887 m³
